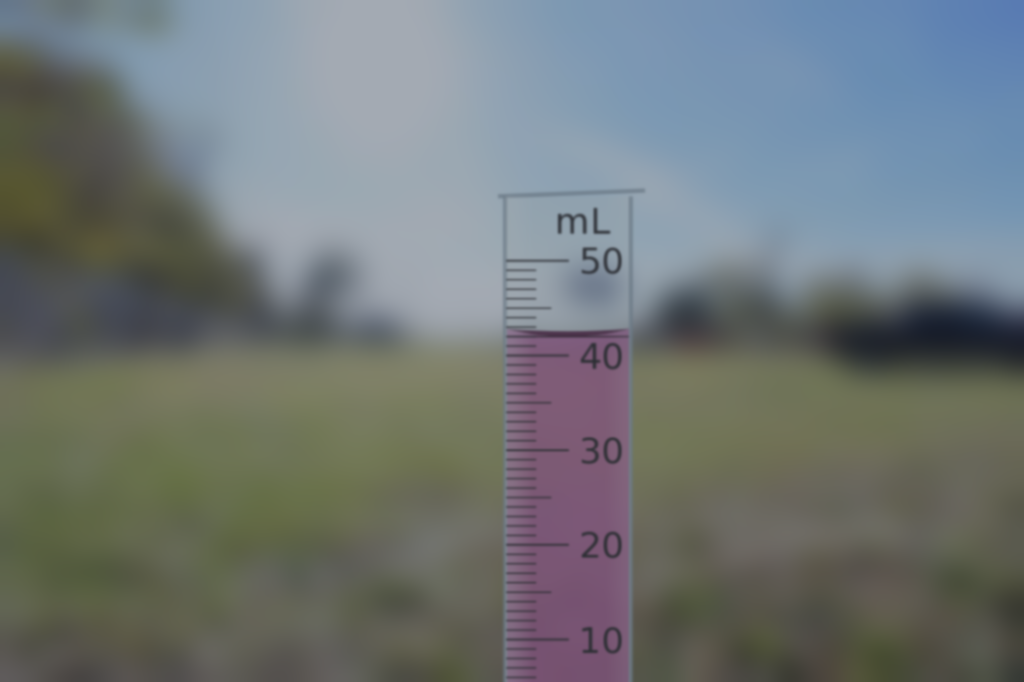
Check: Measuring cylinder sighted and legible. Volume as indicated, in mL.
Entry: 42 mL
